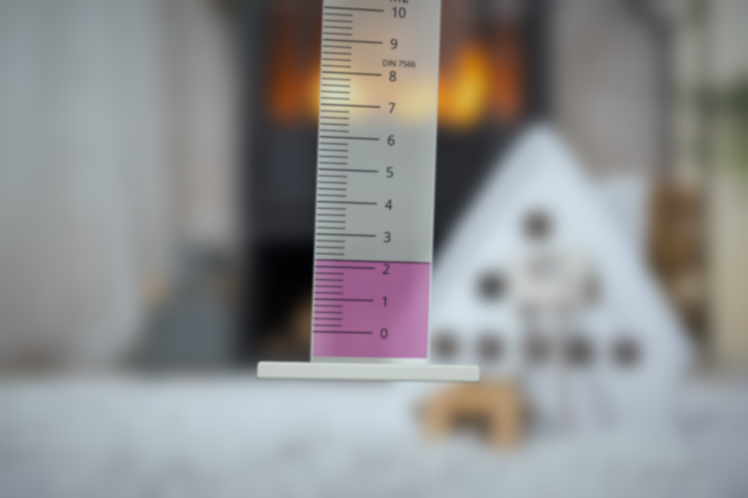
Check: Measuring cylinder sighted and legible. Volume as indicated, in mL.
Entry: 2.2 mL
